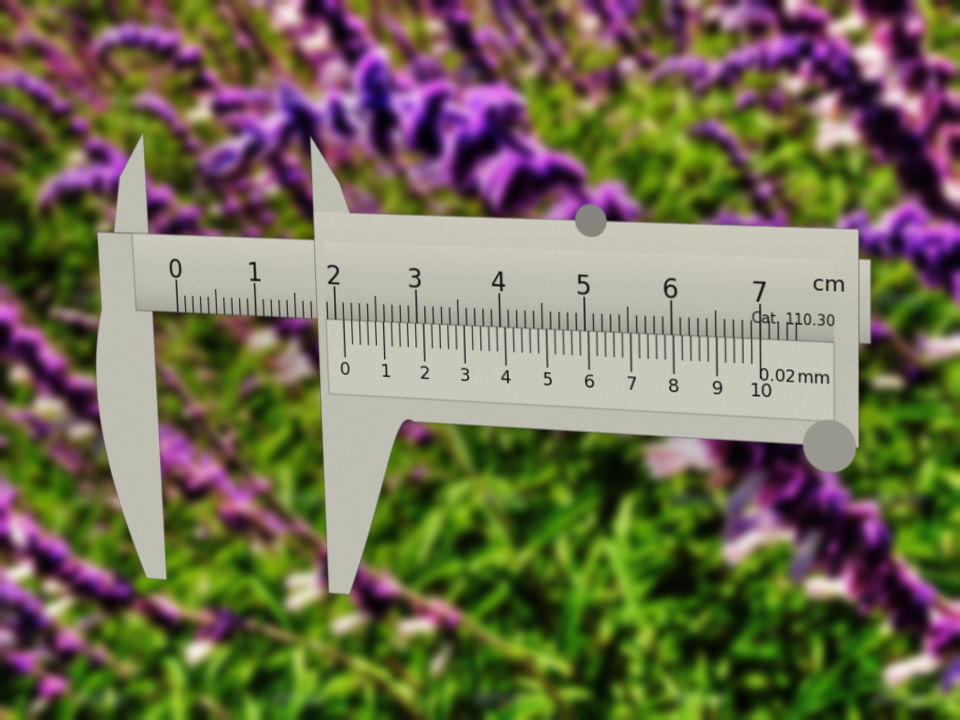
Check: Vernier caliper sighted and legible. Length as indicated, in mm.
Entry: 21.0 mm
